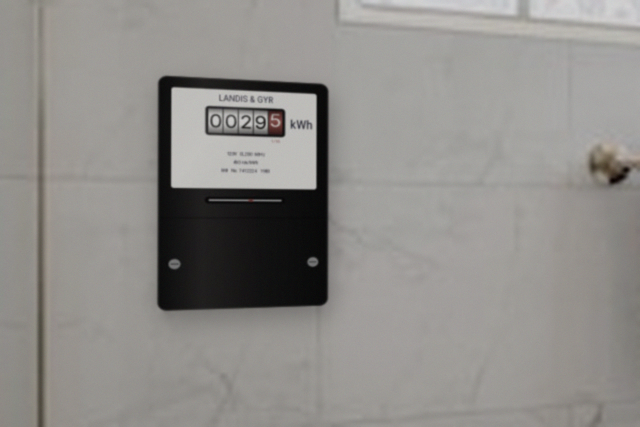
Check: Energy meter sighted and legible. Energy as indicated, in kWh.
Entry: 29.5 kWh
